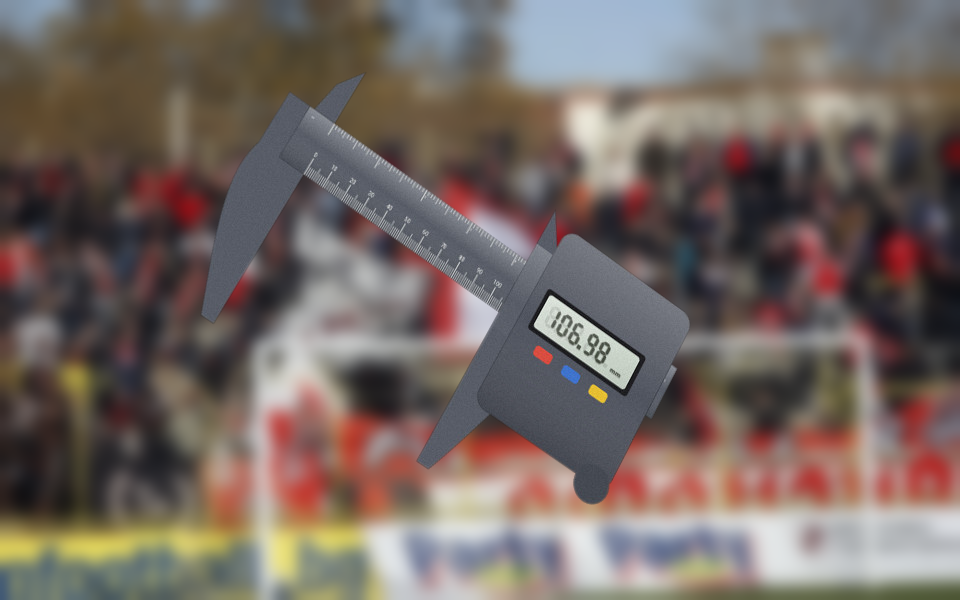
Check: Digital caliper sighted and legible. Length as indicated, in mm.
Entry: 106.98 mm
